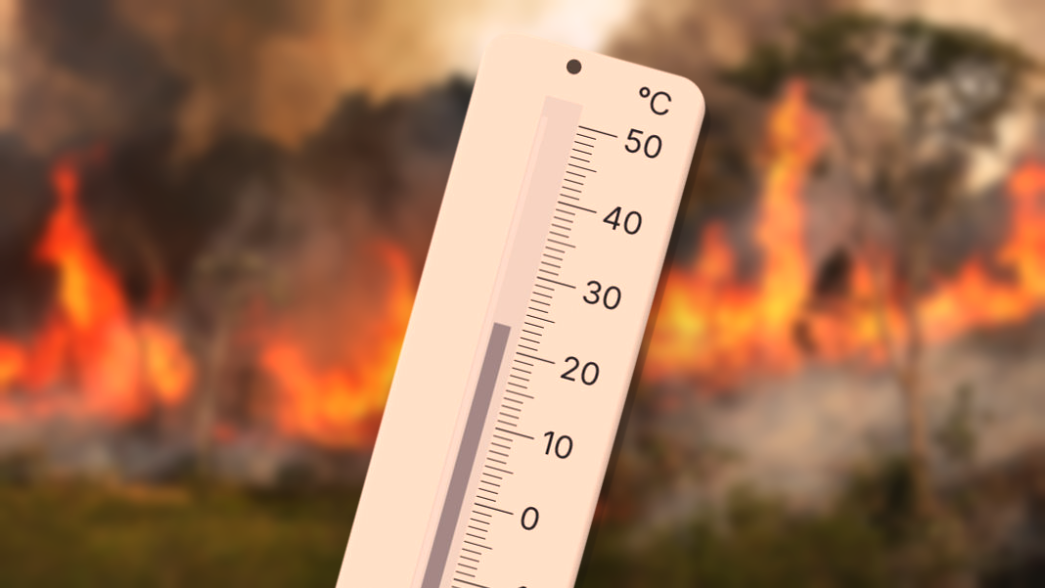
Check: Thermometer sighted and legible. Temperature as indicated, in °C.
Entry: 23 °C
